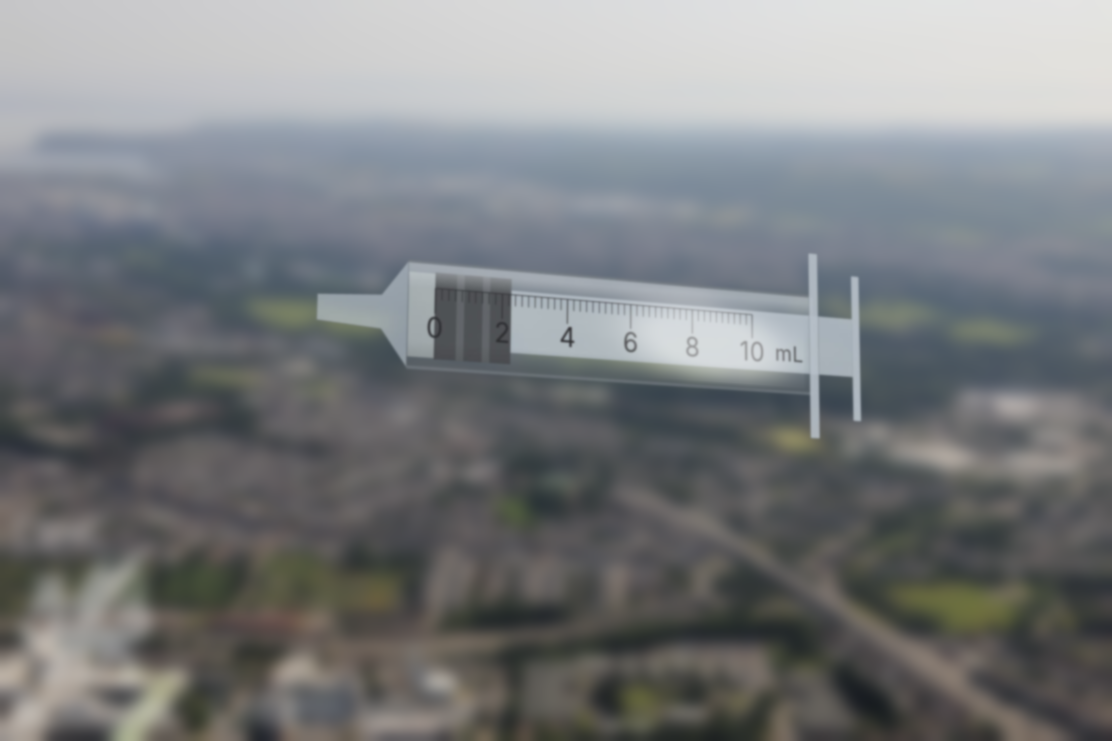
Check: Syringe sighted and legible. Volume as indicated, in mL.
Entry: 0 mL
